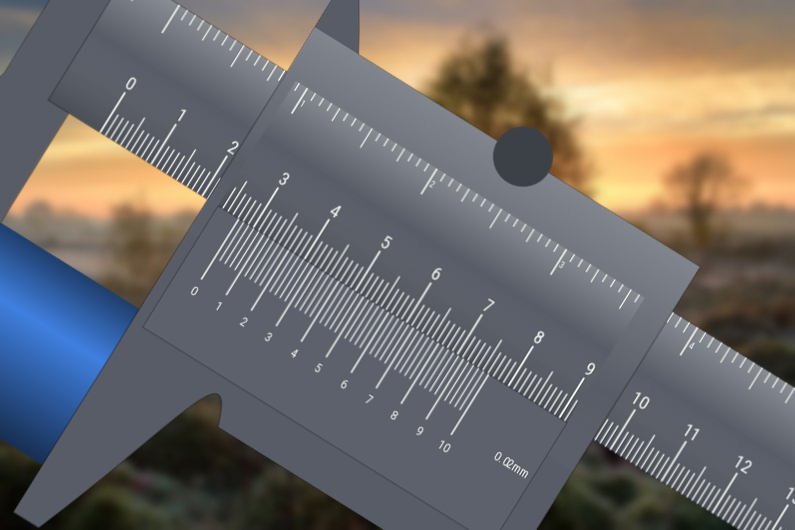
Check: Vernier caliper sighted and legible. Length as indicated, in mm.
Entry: 27.2 mm
